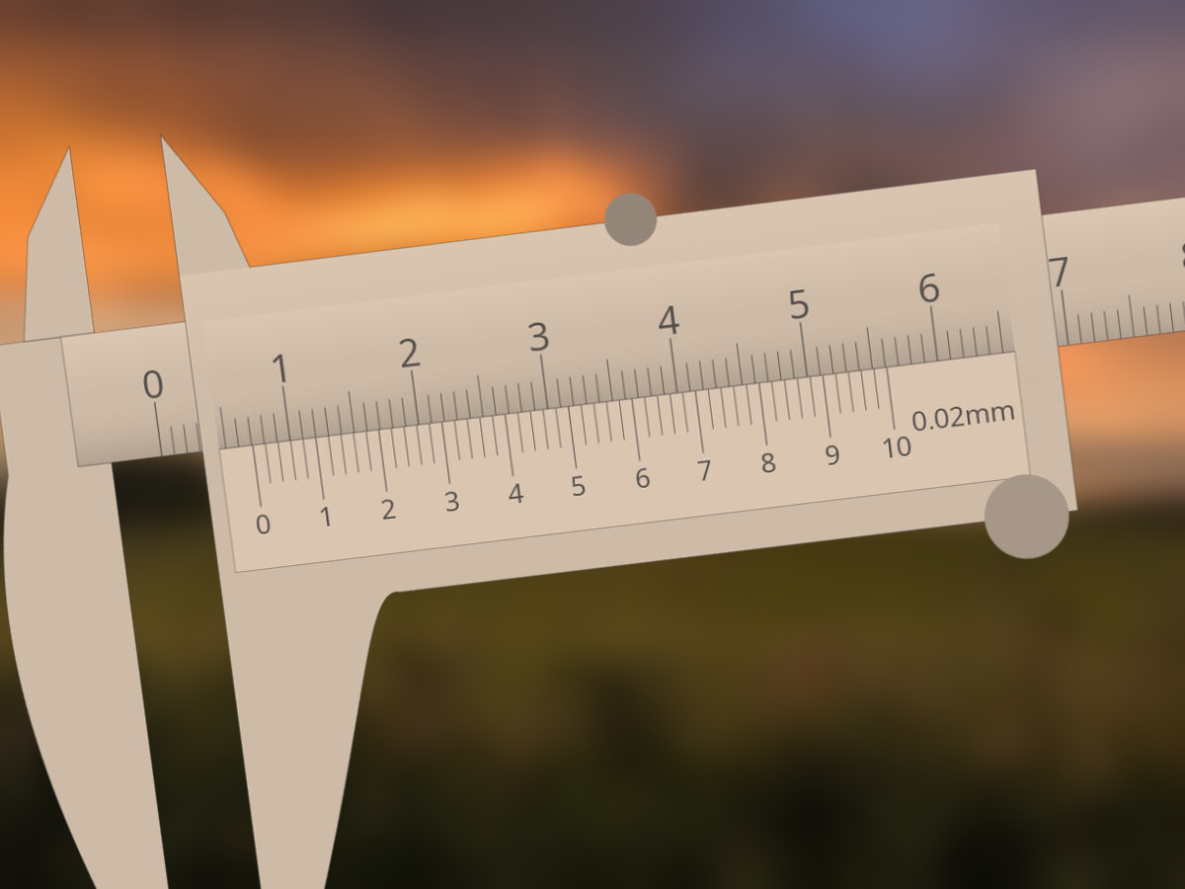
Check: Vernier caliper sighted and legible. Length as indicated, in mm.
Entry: 7.1 mm
